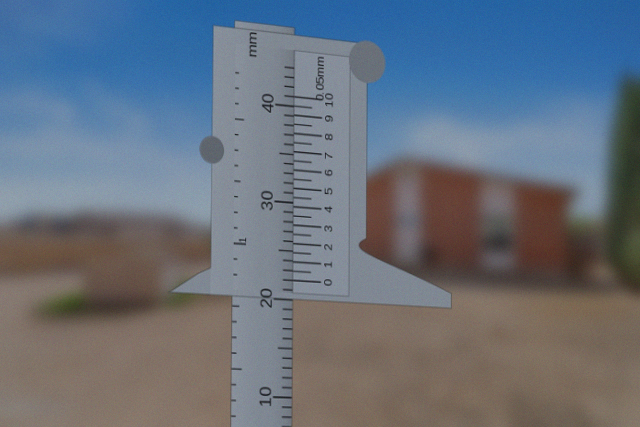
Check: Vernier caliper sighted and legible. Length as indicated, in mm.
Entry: 22.0 mm
